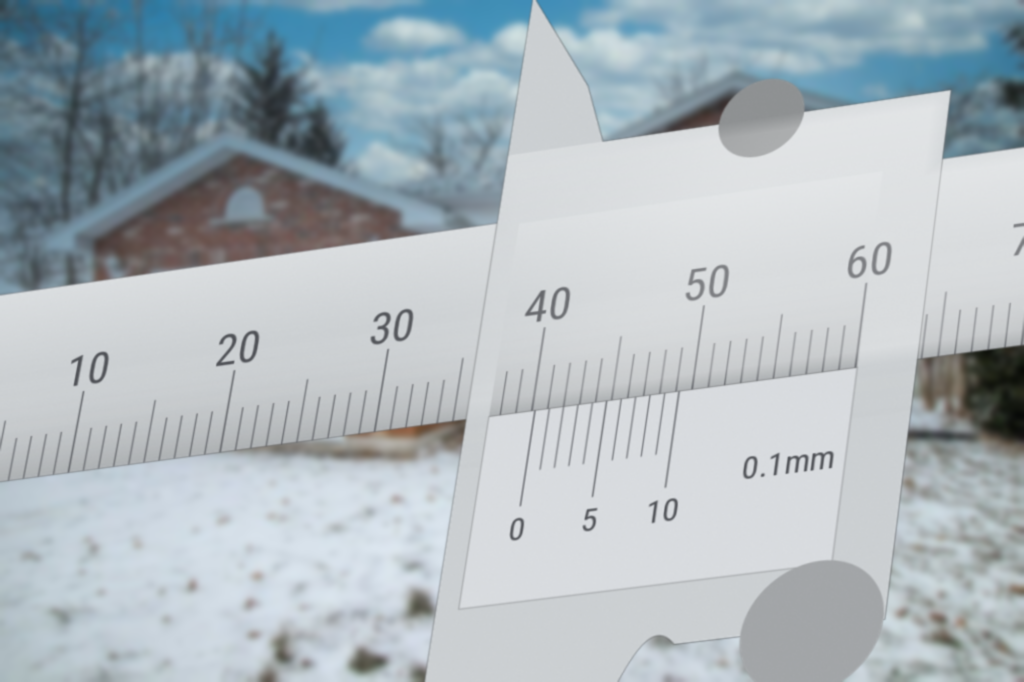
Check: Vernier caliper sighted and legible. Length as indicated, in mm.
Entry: 40.2 mm
